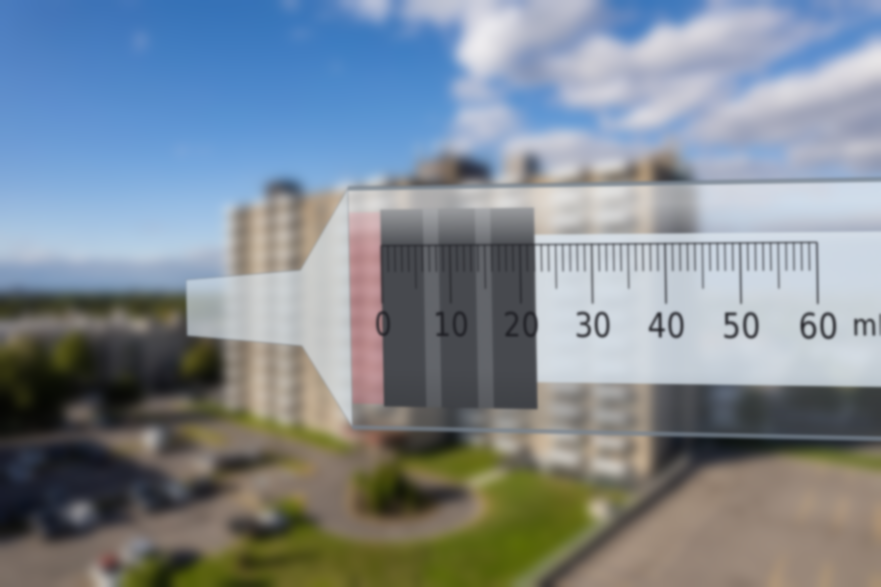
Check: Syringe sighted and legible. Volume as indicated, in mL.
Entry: 0 mL
